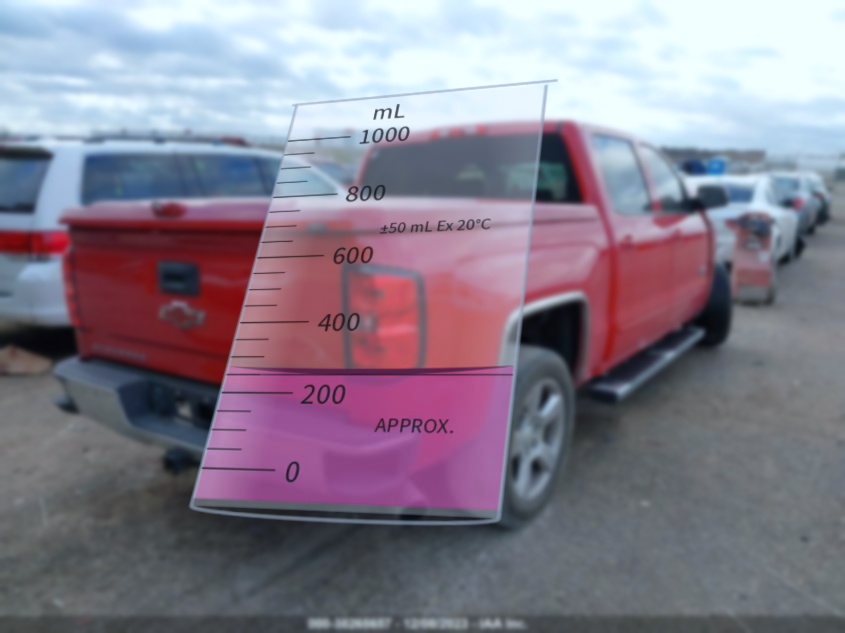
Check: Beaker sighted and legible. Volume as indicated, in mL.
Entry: 250 mL
